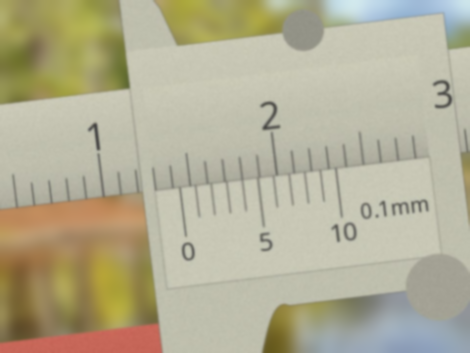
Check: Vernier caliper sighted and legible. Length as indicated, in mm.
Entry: 14.4 mm
